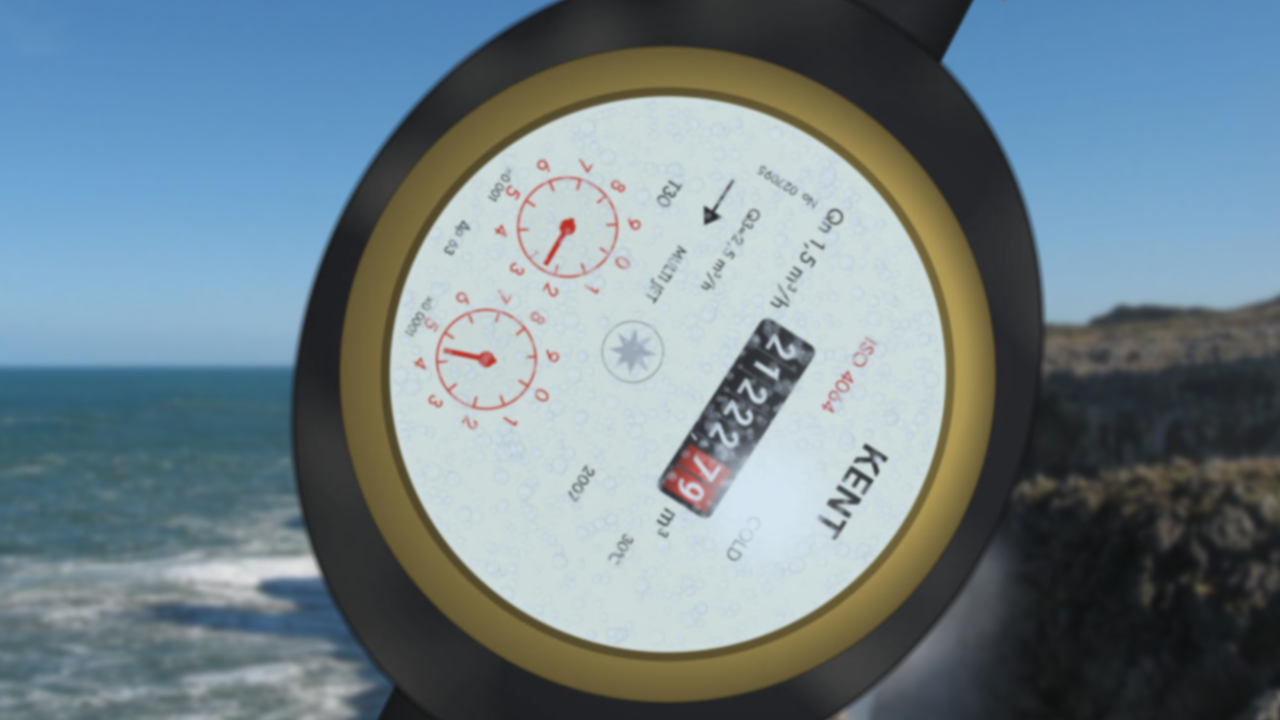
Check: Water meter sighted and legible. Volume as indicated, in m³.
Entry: 21222.7924 m³
